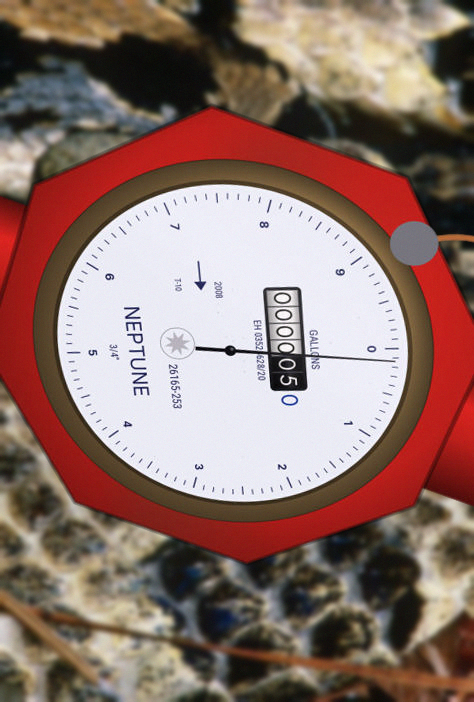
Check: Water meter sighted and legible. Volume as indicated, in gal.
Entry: 50.1 gal
